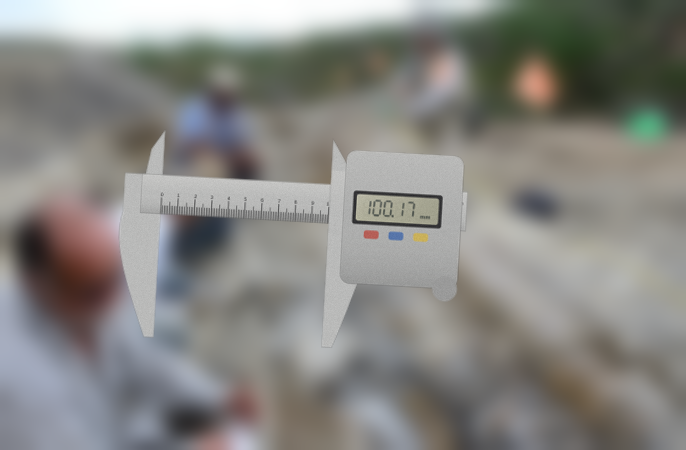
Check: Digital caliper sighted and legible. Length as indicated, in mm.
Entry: 100.17 mm
